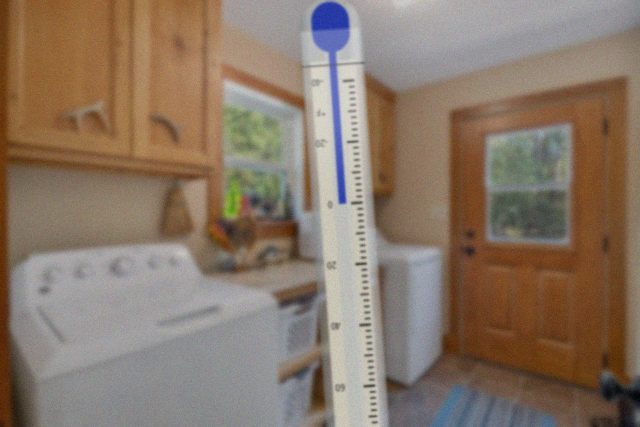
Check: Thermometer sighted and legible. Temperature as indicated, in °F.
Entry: 0 °F
